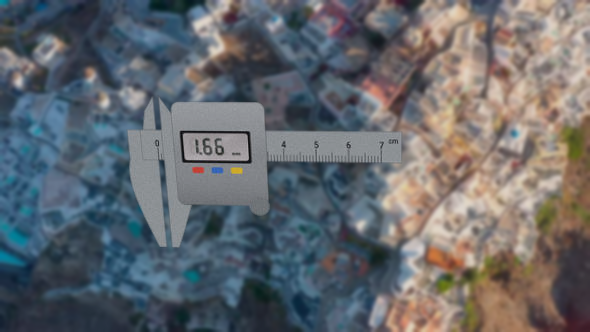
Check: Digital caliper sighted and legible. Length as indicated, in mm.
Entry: 1.66 mm
